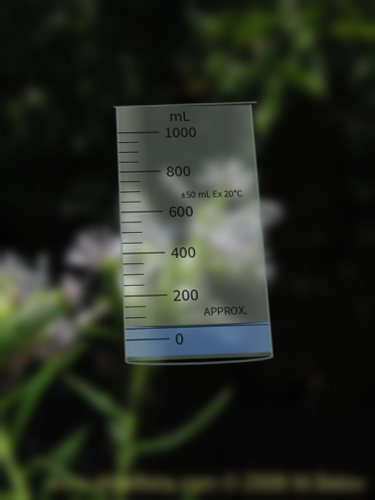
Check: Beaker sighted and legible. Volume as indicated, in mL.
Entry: 50 mL
